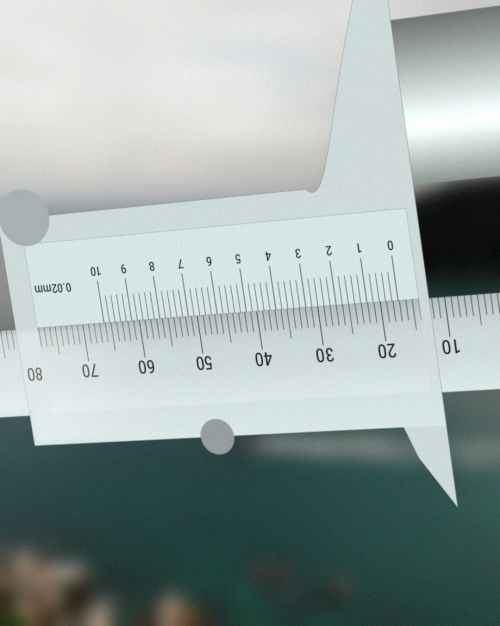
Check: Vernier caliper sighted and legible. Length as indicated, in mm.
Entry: 17.2 mm
